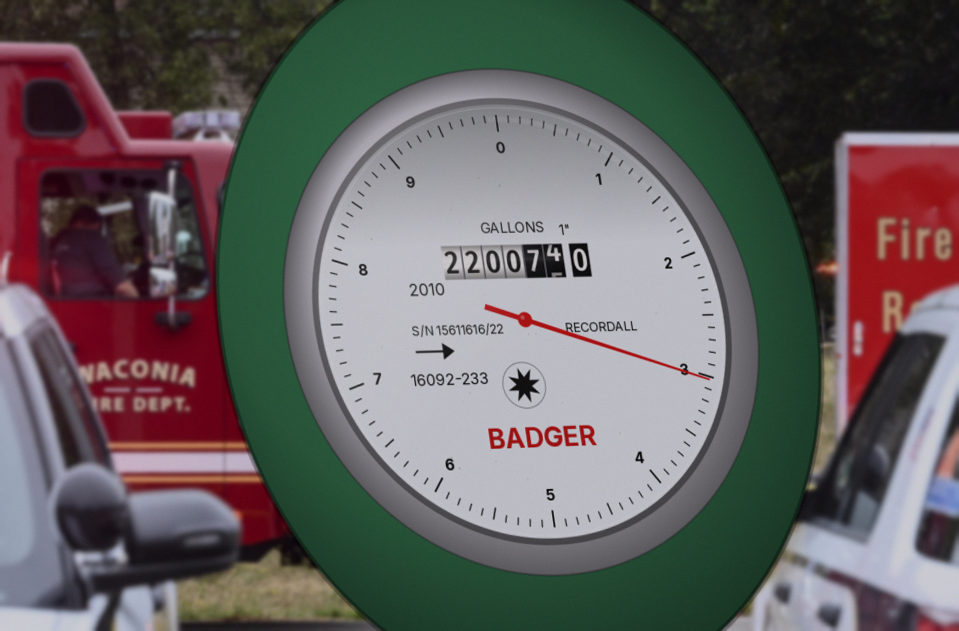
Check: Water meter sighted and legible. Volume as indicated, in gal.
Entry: 2200743.0 gal
